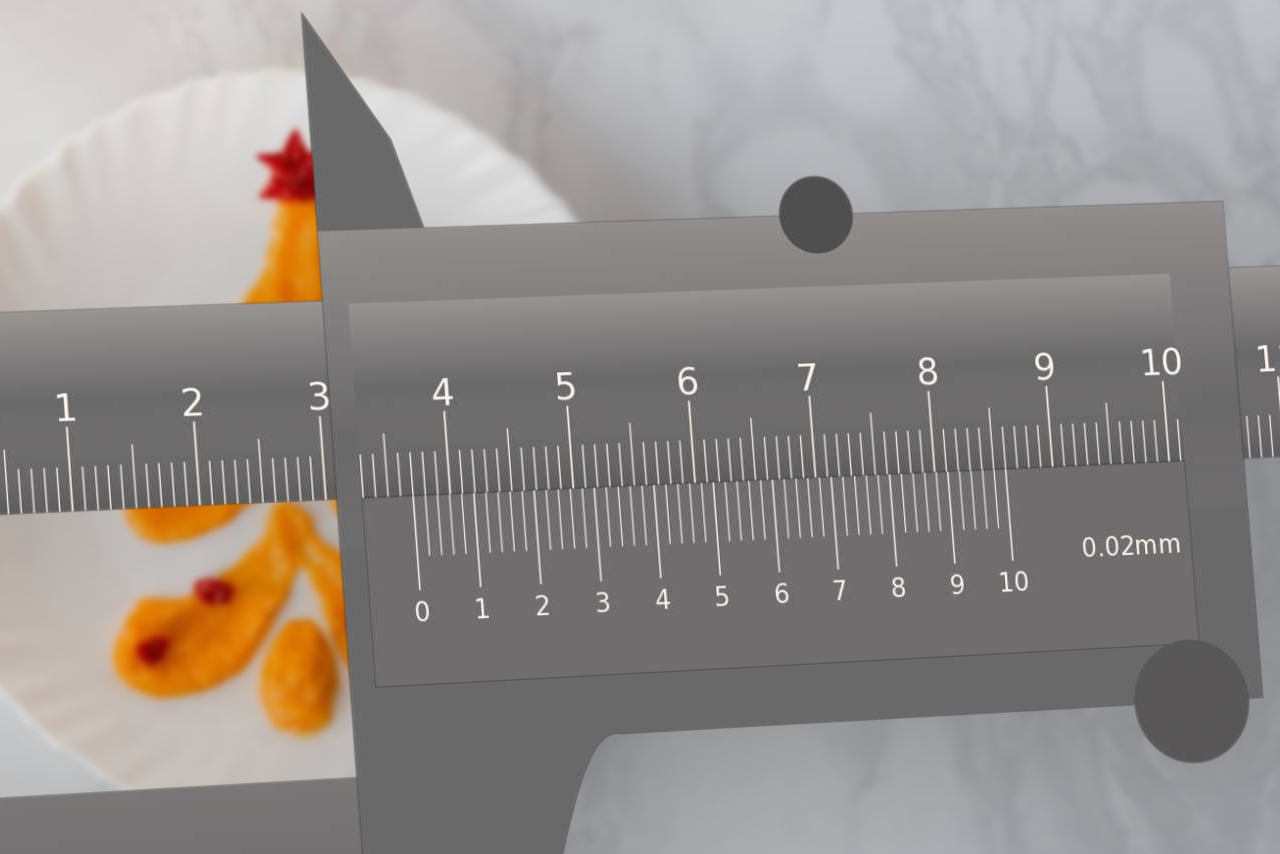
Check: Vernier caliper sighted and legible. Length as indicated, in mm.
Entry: 37.0 mm
